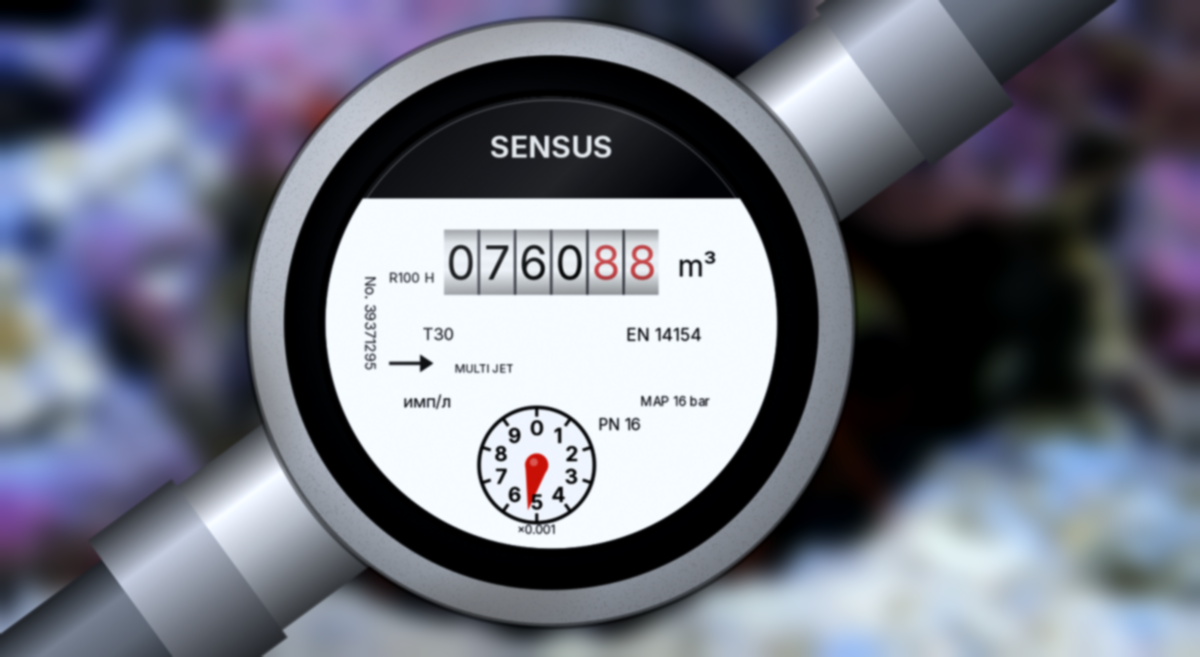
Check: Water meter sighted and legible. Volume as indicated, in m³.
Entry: 760.885 m³
